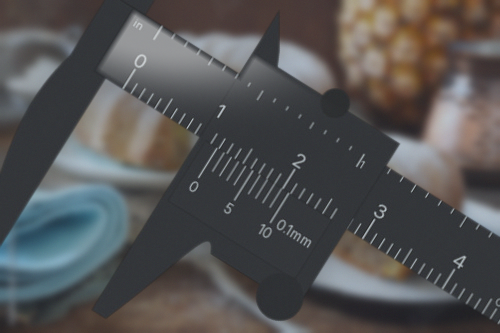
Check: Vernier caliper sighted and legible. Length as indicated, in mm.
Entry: 11.8 mm
